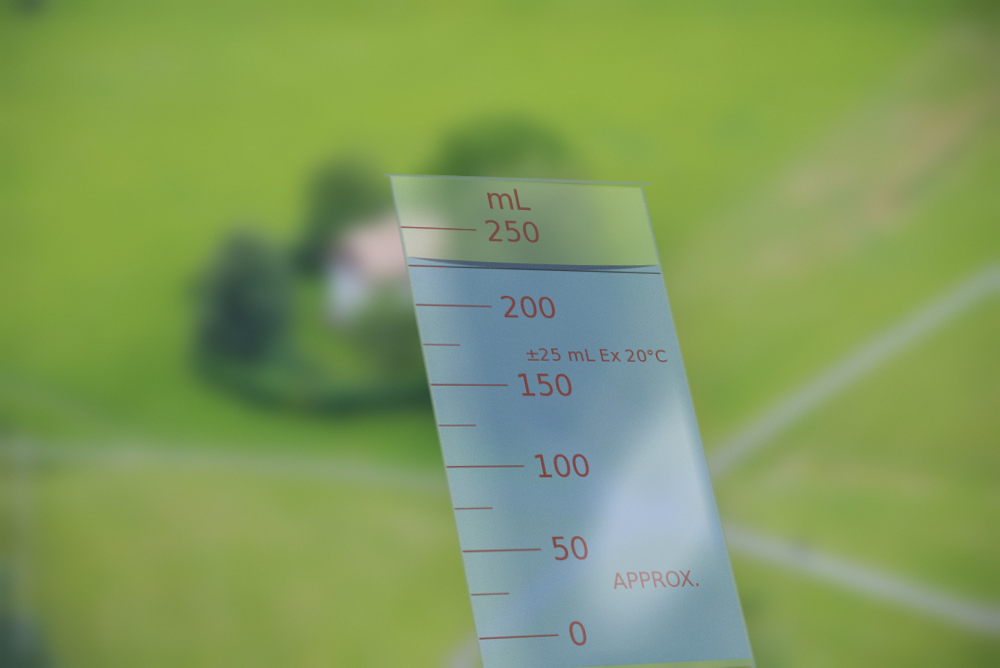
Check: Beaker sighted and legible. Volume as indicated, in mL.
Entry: 225 mL
